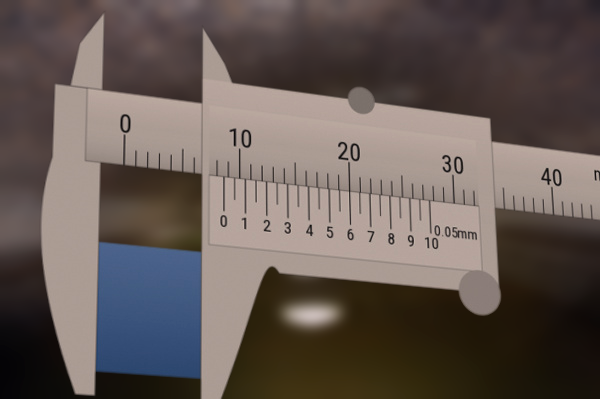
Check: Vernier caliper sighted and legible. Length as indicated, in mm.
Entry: 8.6 mm
